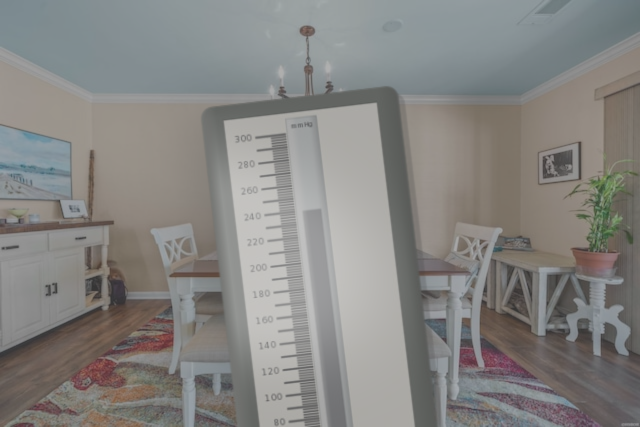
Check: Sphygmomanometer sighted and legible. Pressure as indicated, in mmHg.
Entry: 240 mmHg
